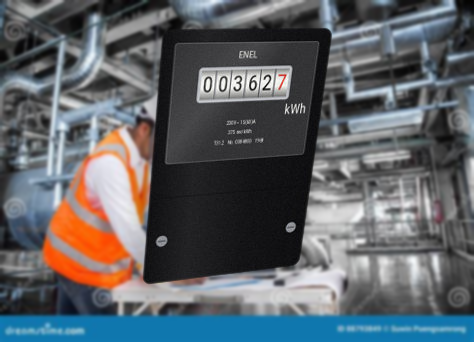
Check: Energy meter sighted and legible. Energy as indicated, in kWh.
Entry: 362.7 kWh
